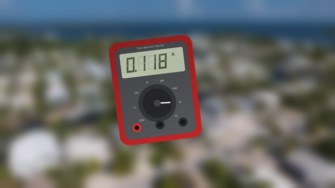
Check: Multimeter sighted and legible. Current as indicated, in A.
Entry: 0.118 A
